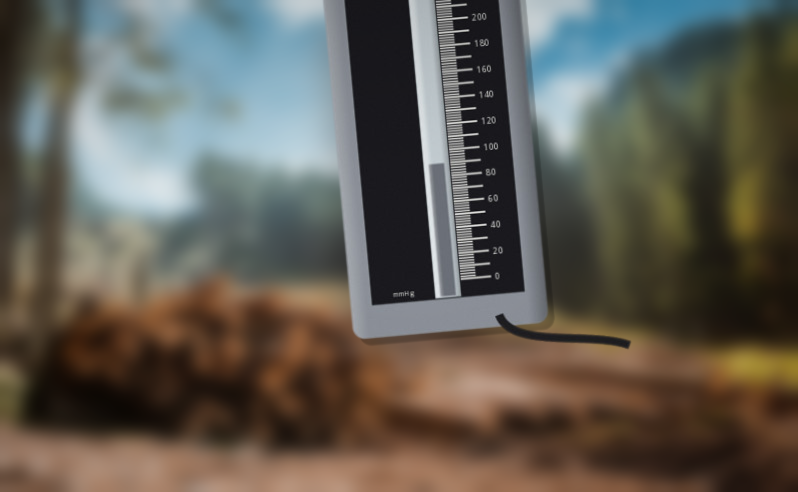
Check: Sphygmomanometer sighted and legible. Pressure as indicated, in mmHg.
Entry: 90 mmHg
